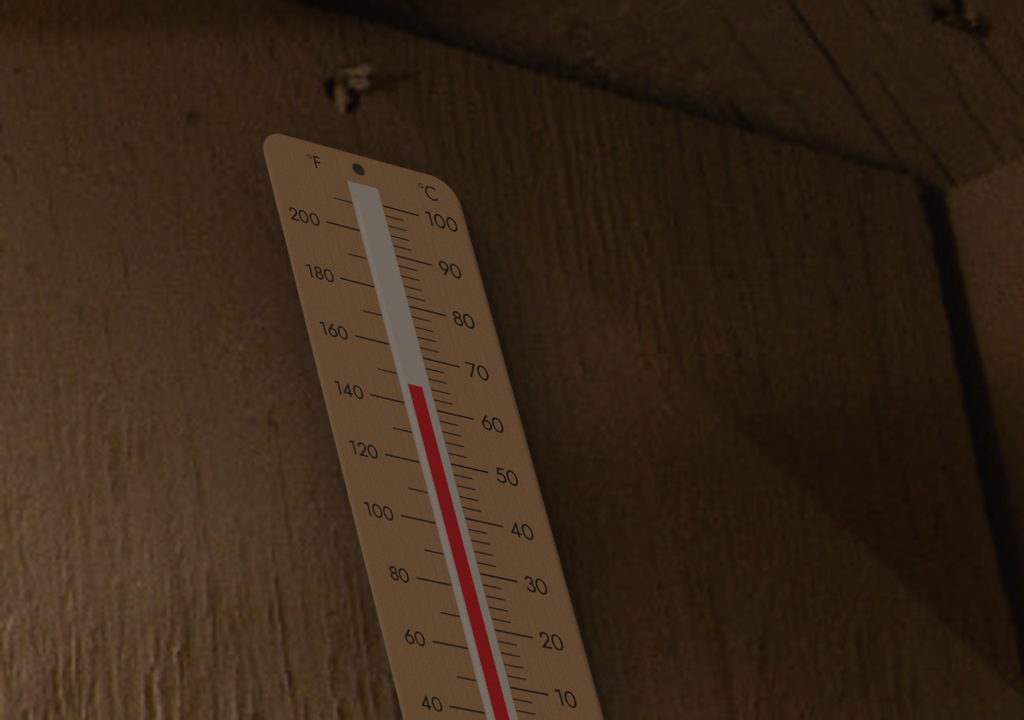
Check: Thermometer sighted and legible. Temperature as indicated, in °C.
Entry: 64 °C
